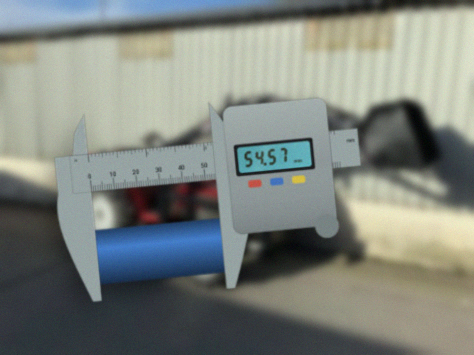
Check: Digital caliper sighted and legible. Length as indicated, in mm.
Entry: 54.57 mm
